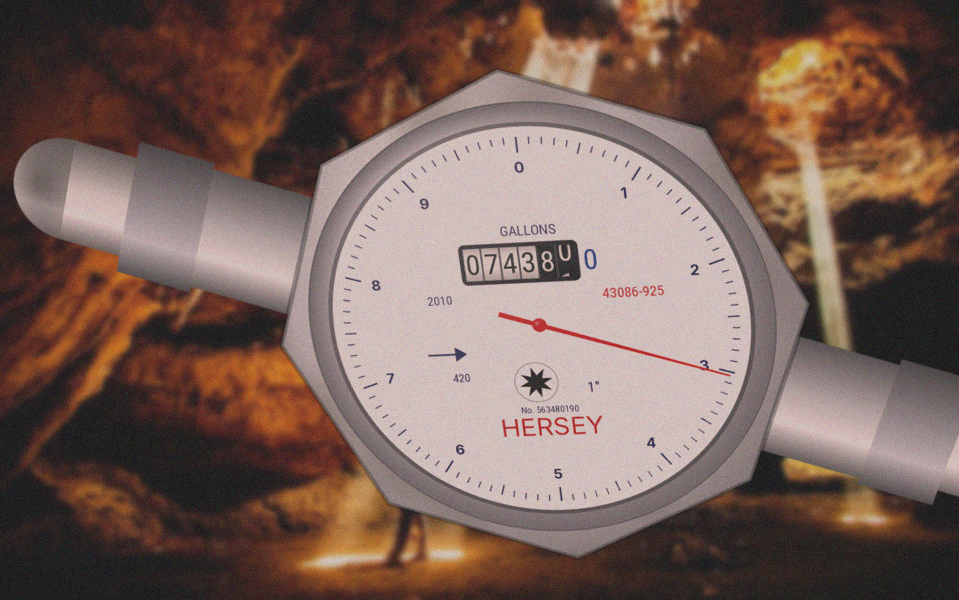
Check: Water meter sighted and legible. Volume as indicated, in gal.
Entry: 743803.0 gal
